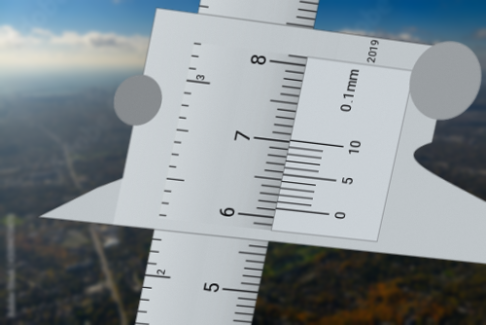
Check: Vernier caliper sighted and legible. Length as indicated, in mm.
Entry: 61.2 mm
